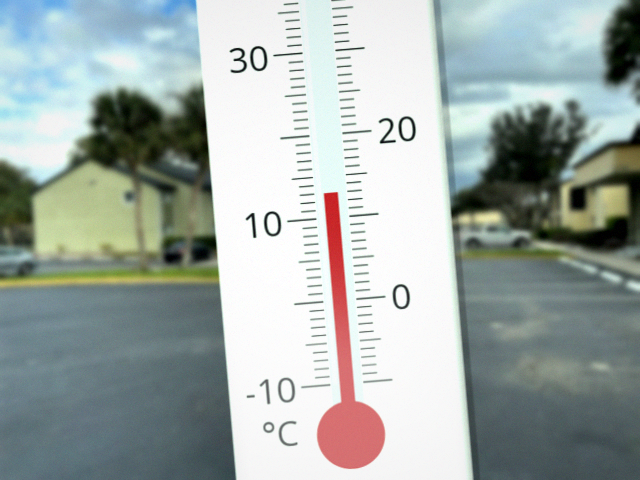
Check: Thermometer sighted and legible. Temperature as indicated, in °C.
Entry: 13 °C
